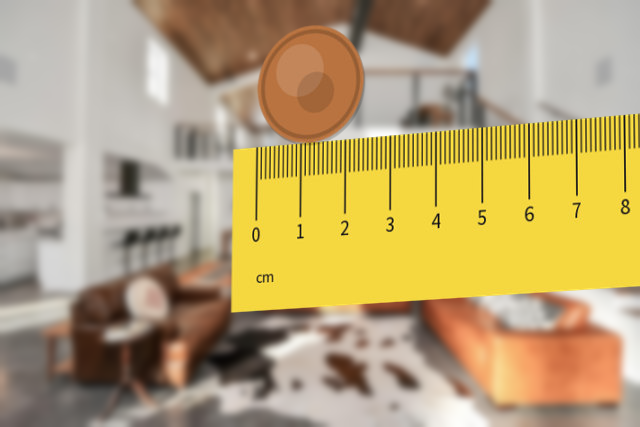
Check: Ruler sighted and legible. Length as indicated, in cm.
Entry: 2.4 cm
